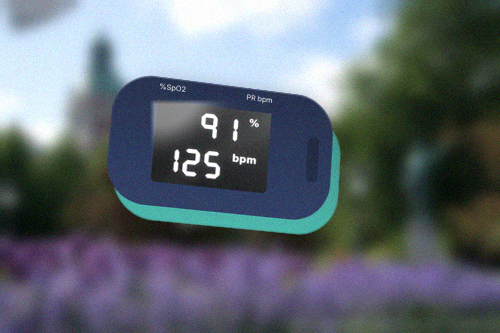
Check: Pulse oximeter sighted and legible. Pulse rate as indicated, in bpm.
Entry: 125 bpm
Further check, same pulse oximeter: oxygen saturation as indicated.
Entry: 91 %
